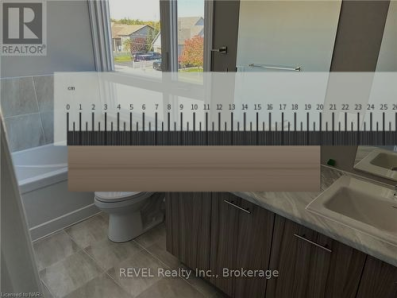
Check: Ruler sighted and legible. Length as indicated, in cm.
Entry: 20 cm
